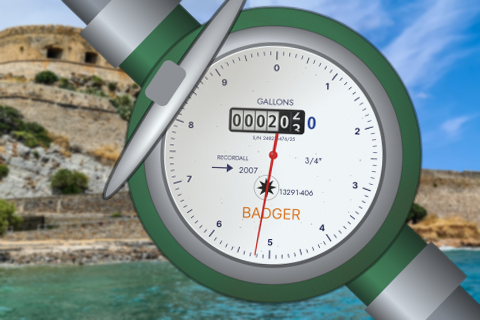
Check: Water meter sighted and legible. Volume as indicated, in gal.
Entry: 2025.2 gal
